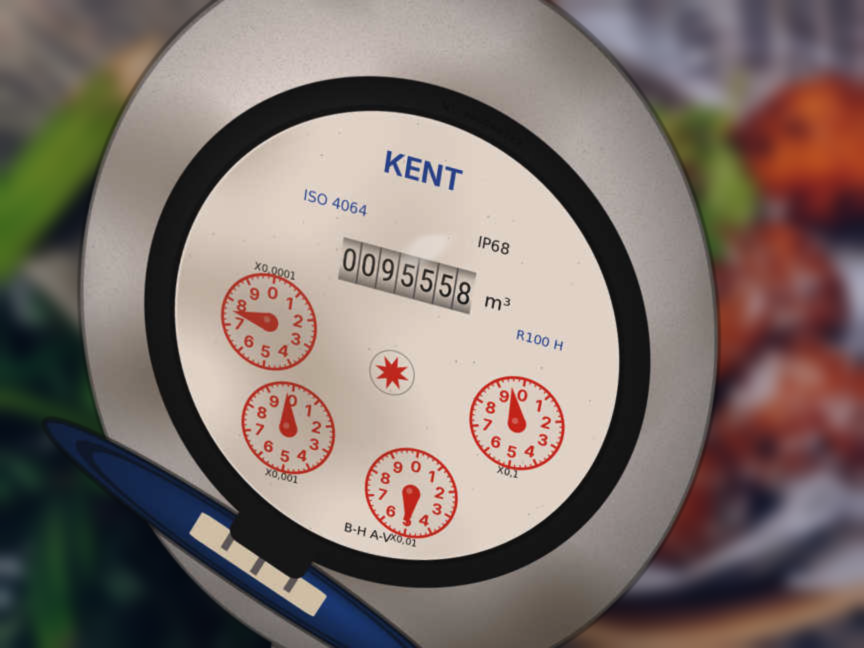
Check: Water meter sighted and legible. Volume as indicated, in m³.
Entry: 95557.9497 m³
